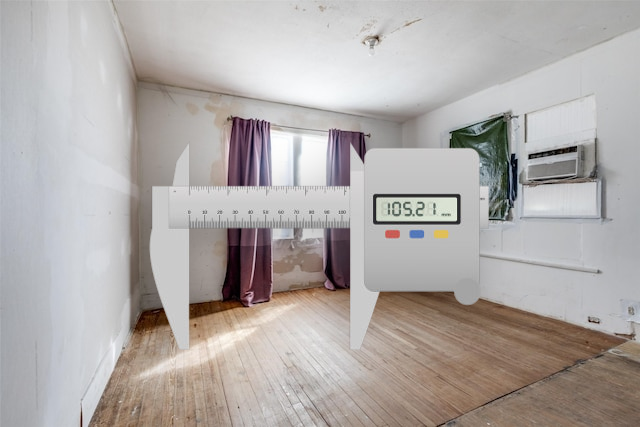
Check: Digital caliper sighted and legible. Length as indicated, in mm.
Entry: 105.21 mm
